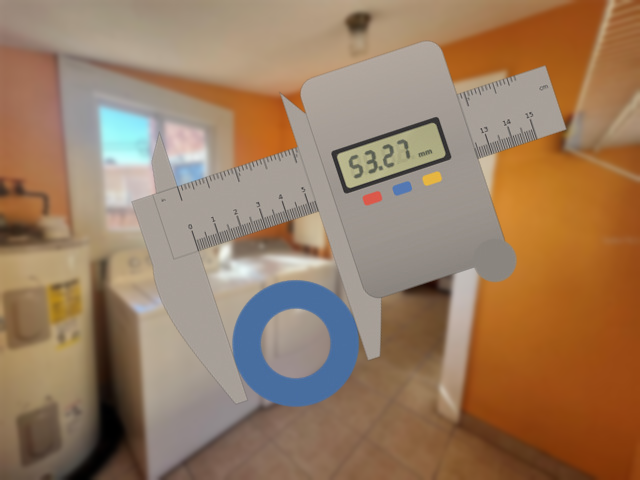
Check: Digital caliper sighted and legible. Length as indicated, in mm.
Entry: 53.27 mm
